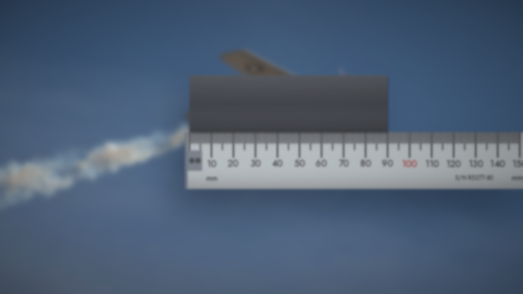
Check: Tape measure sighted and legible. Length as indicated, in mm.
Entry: 90 mm
